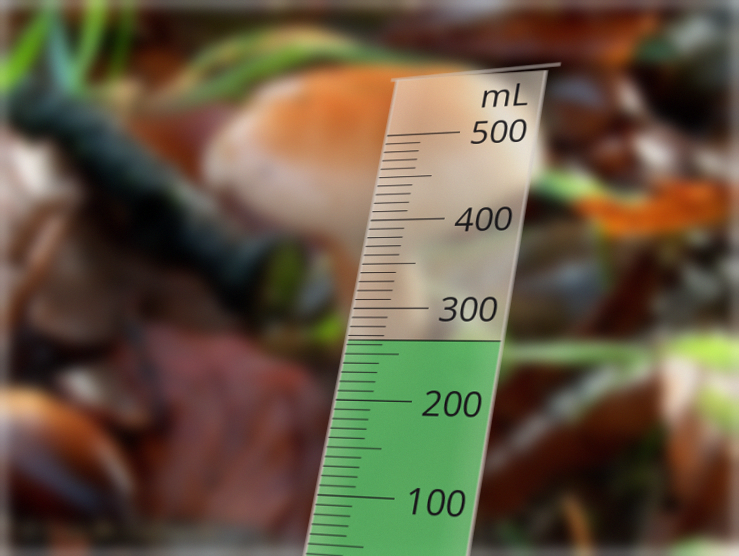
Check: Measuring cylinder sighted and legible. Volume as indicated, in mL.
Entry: 265 mL
